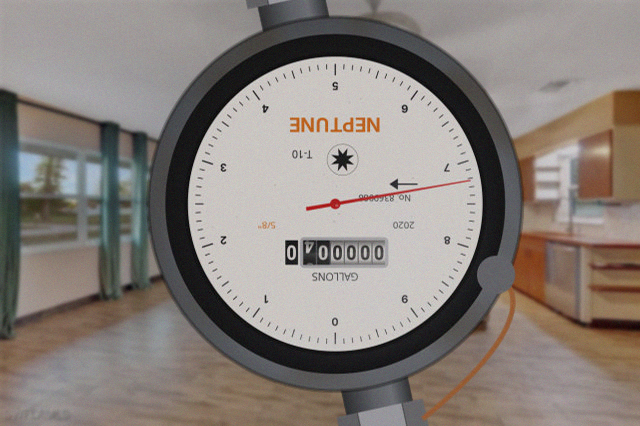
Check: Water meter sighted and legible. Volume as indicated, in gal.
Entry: 37.2 gal
